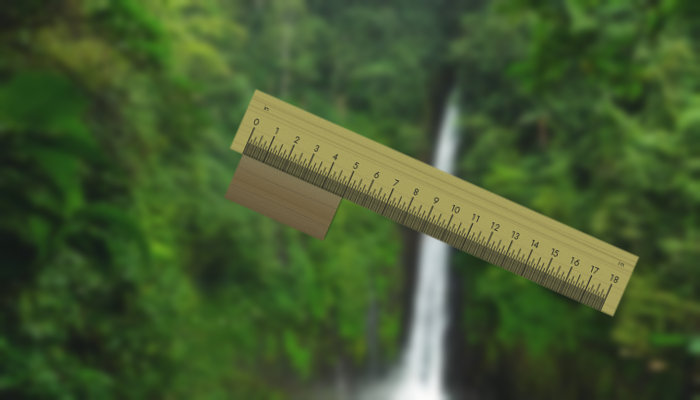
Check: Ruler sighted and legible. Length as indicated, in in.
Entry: 5 in
